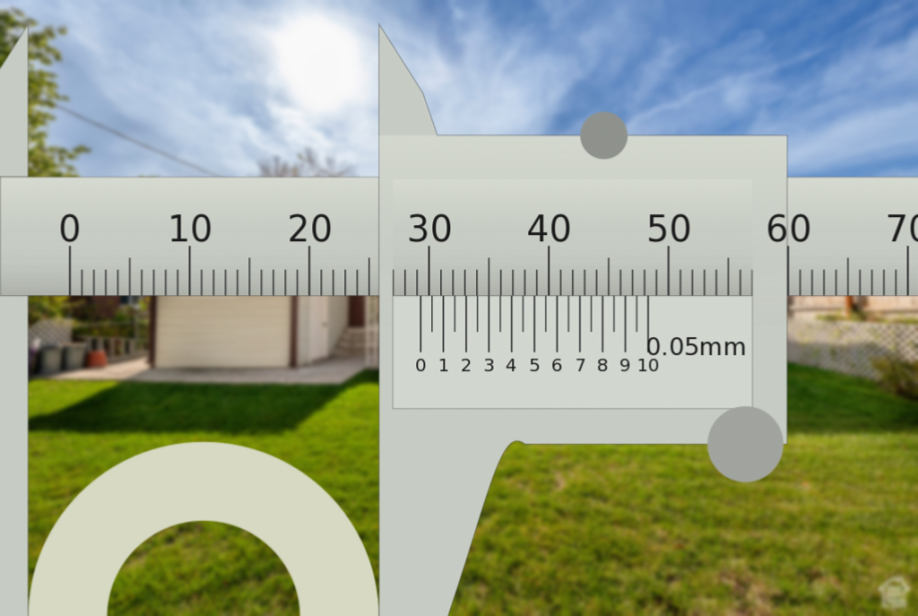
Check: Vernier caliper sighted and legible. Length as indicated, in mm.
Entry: 29.3 mm
